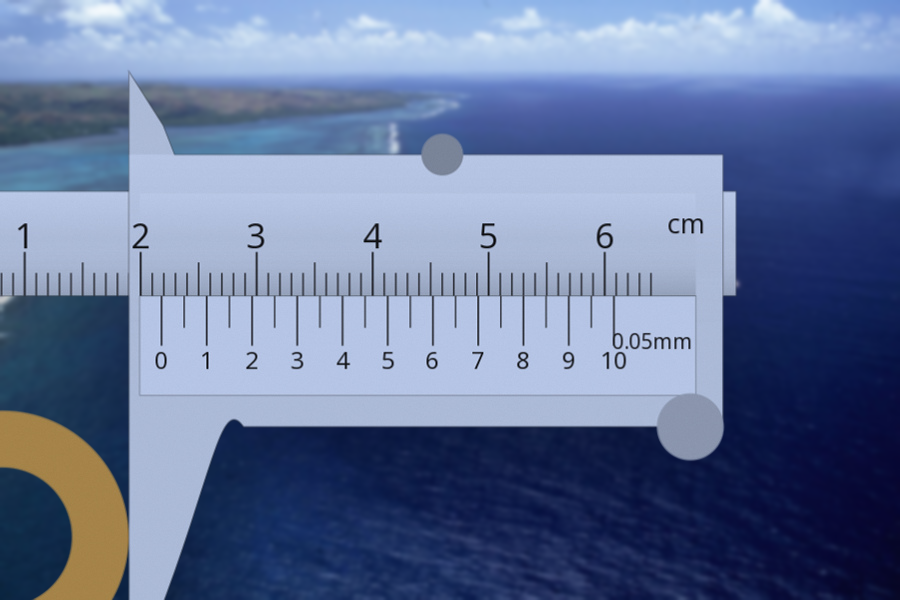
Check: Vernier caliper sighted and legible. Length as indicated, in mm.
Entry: 21.8 mm
